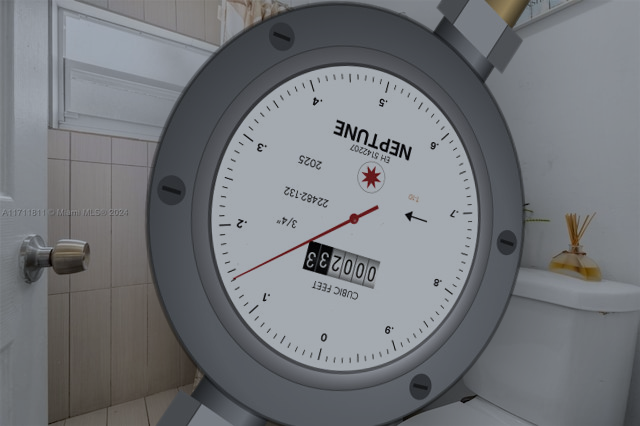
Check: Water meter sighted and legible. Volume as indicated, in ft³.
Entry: 233.14 ft³
